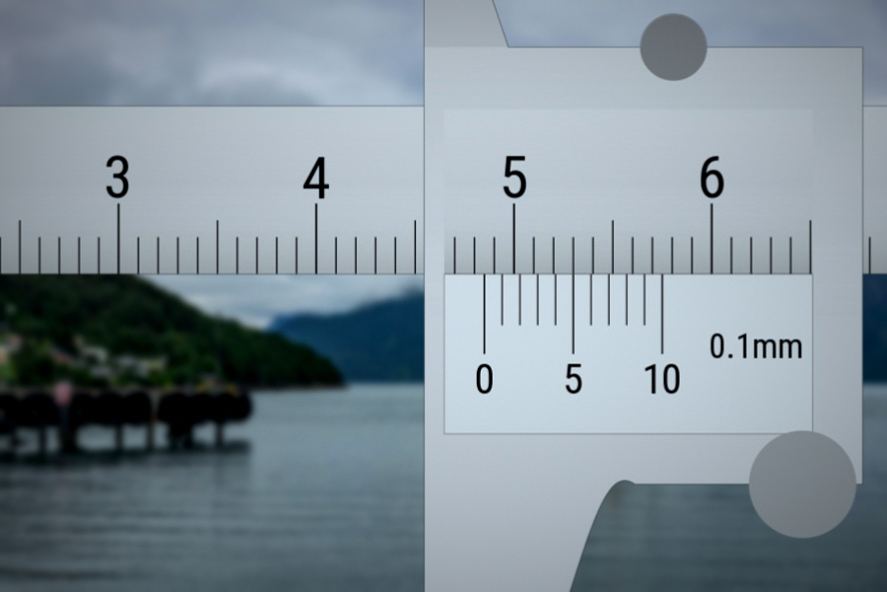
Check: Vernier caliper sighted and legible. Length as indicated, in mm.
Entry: 48.5 mm
